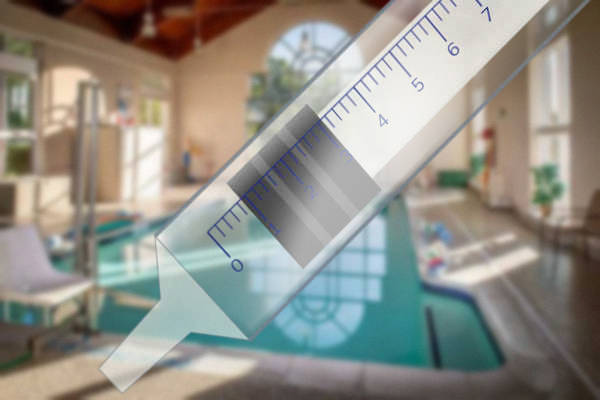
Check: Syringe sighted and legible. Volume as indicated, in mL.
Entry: 0.9 mL
